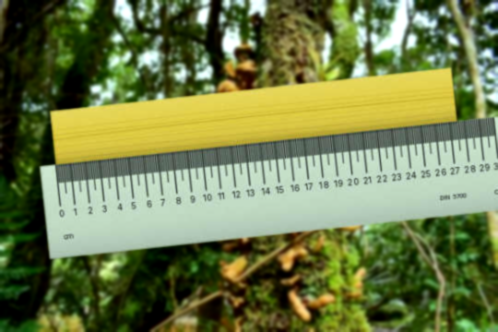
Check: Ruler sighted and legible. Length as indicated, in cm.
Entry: 27.5 cm
